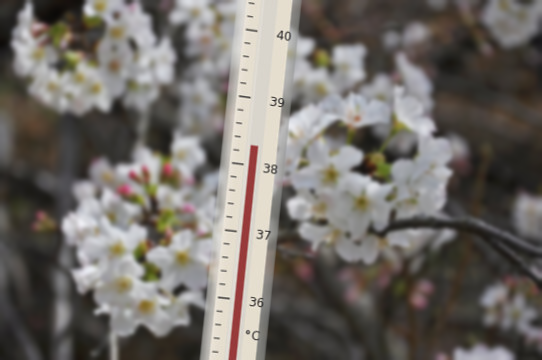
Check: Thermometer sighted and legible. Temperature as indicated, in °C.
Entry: 38.3 °C
